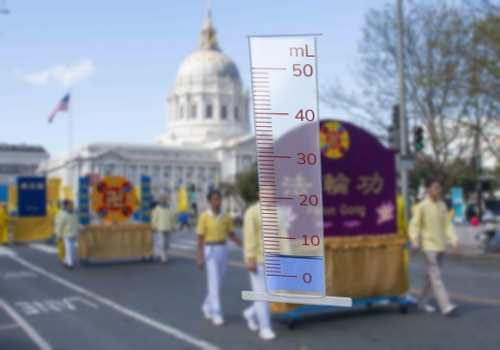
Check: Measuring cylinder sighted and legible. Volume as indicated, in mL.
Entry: 5 mL
